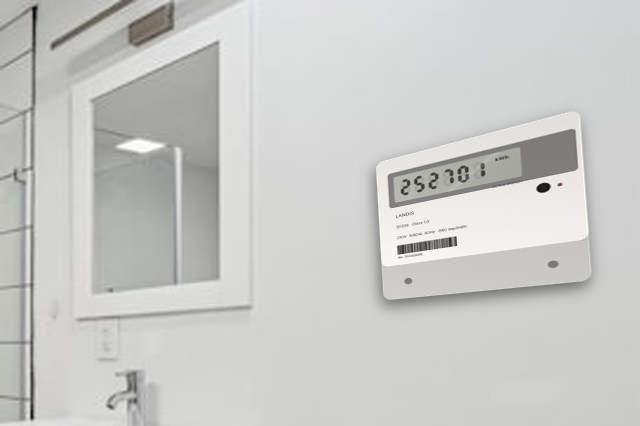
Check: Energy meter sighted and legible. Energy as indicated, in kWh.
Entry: 252701 kWh
